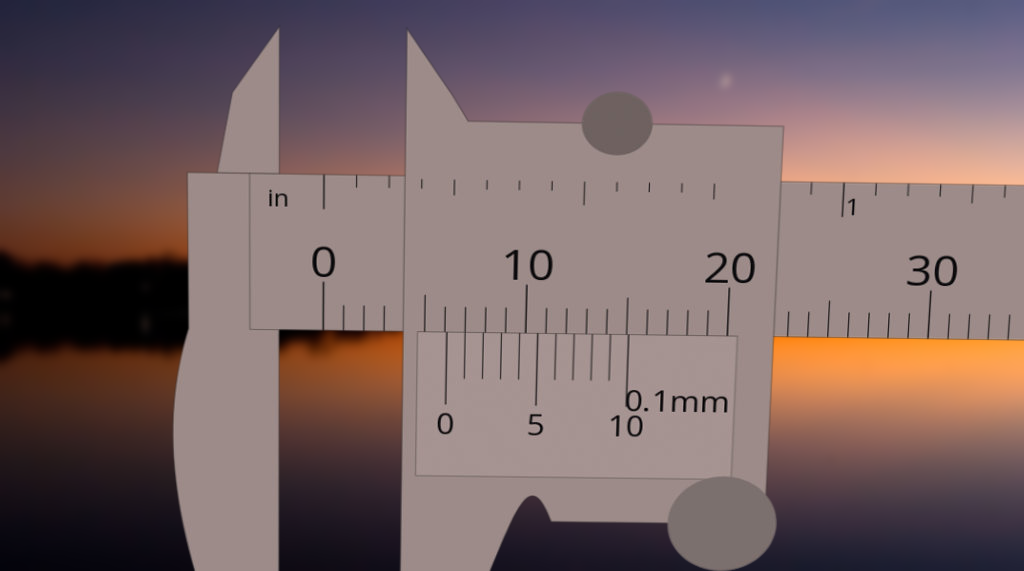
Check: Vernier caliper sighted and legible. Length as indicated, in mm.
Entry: 6.1 mm
